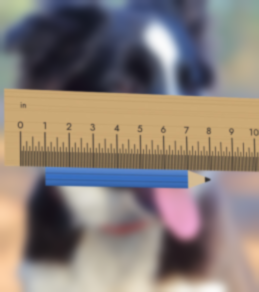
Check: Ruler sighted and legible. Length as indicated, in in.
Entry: 7 in
